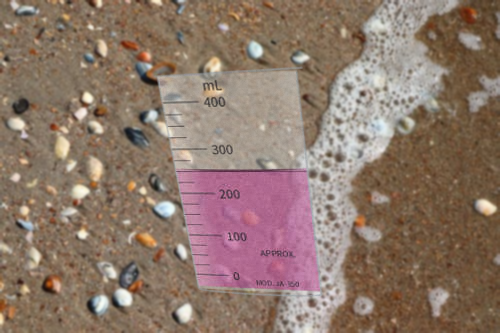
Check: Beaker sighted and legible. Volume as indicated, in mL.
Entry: 250 mL
